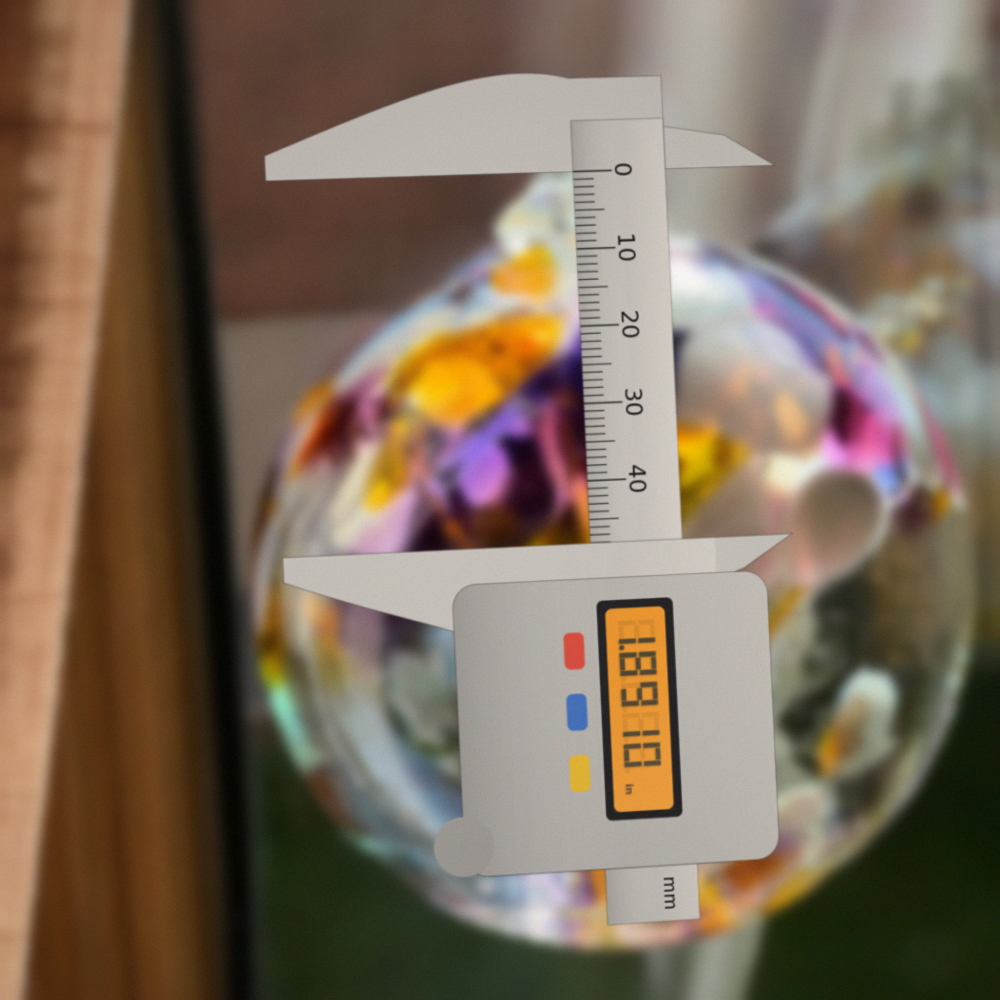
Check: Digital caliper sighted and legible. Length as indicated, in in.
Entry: 1.8910 in
